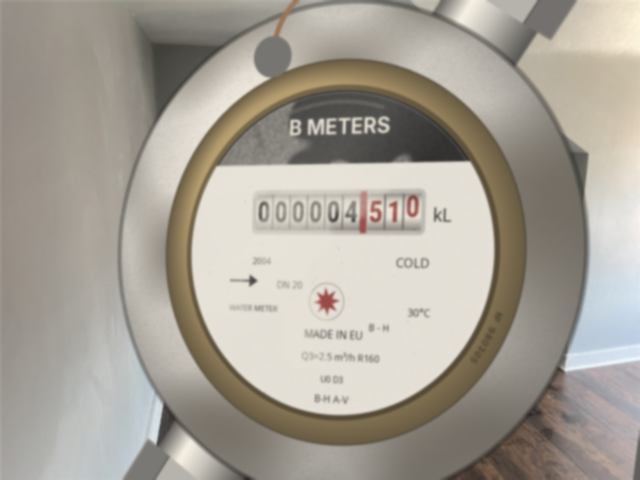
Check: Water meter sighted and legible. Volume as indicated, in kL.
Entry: 4.510 kL
